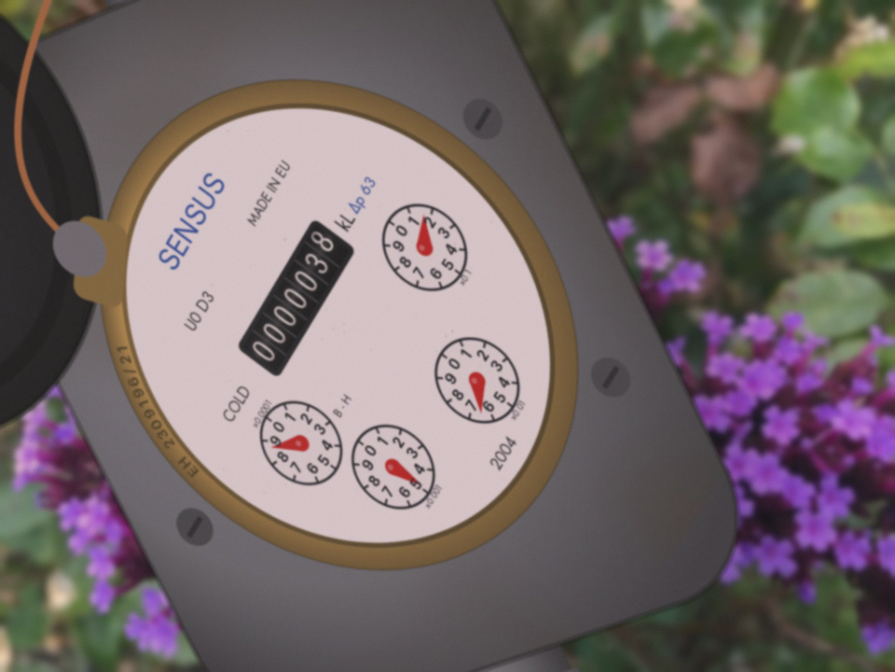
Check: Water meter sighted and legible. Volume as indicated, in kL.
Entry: 38.1648 kL
